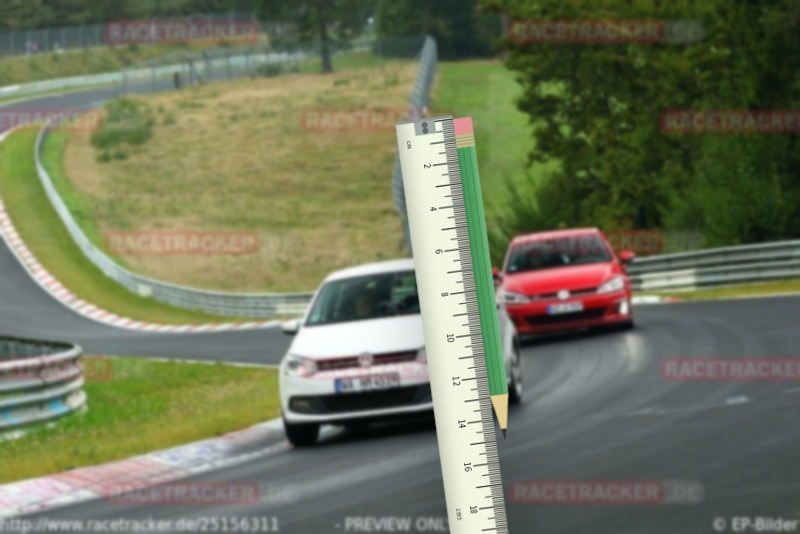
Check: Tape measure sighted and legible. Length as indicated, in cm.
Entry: 15 cm
